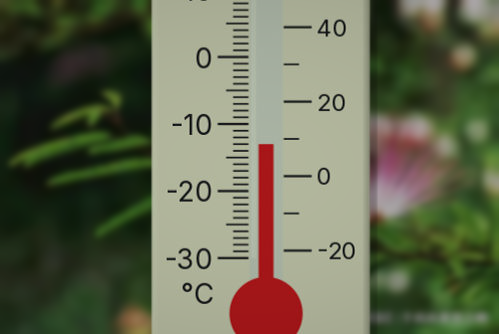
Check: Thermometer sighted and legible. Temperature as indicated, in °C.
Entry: -13 °C
